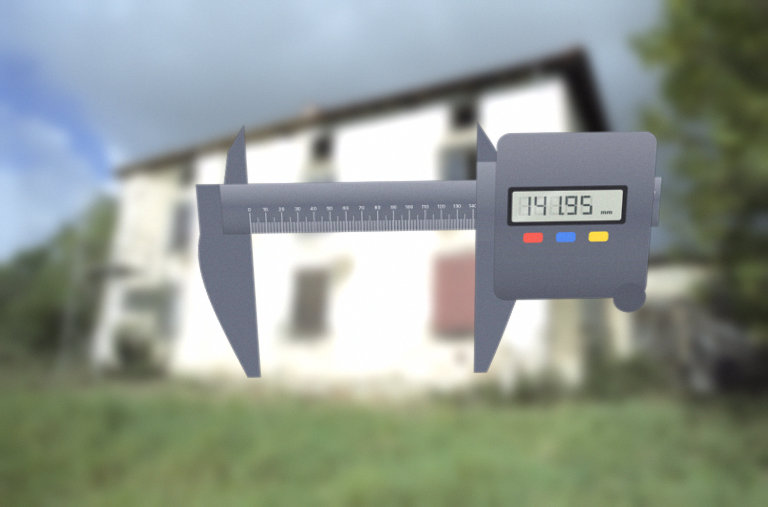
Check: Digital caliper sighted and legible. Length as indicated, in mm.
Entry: 141.95 mm
